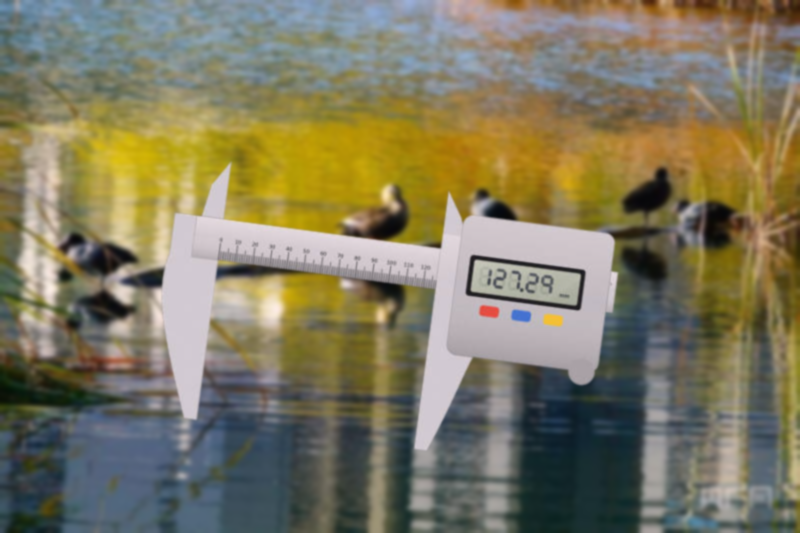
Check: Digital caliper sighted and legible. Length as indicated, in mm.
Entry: 127.29 mm
